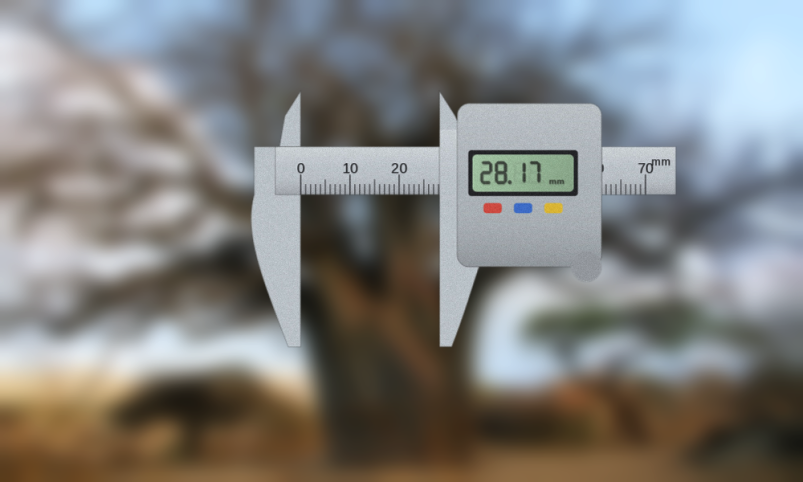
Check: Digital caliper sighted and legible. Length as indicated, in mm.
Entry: 28.17 mm
